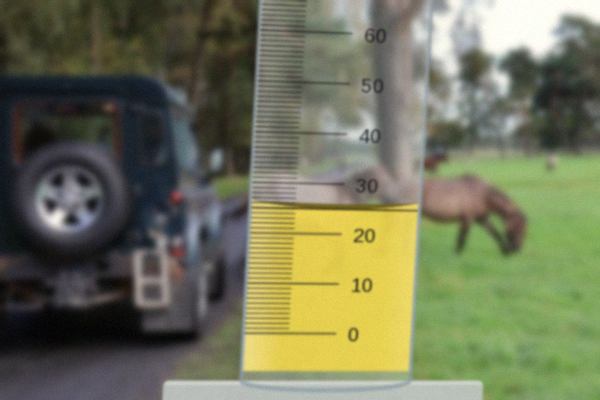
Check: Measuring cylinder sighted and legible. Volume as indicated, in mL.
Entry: 25 mL
